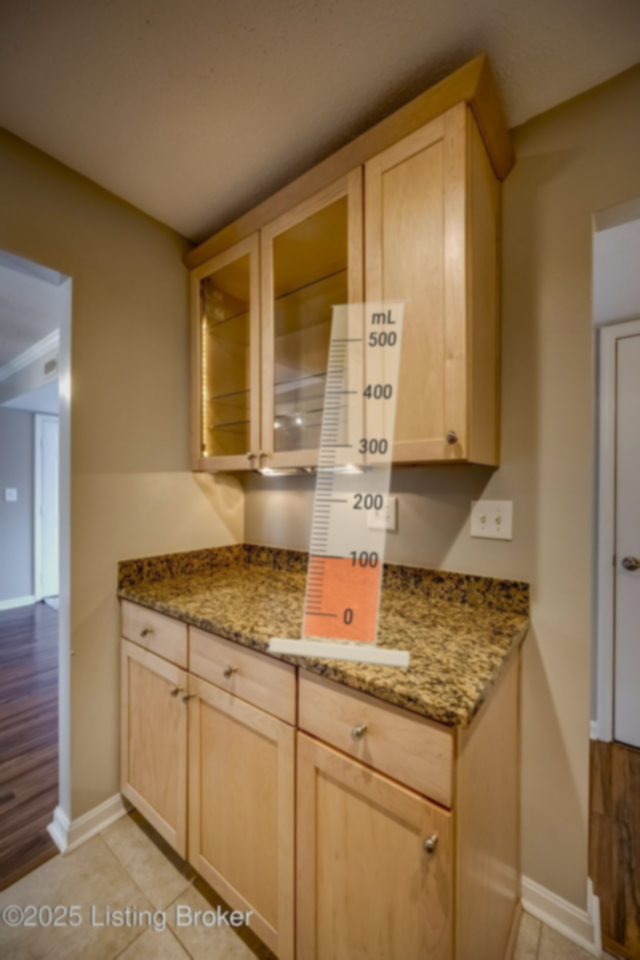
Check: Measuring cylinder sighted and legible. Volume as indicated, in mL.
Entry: 100 mL
